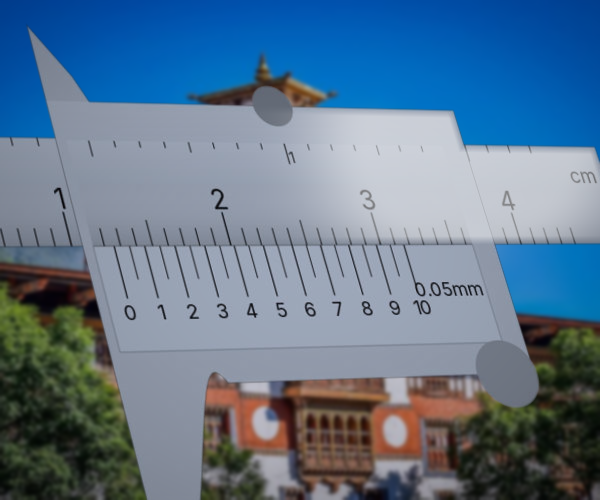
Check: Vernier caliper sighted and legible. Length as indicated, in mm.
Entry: 12.6 mm
